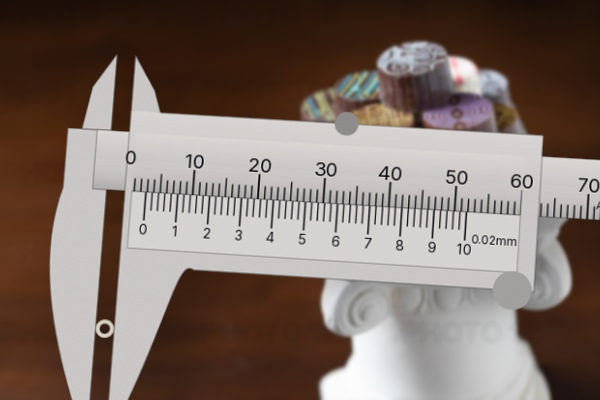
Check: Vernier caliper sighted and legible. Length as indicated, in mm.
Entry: 2.8 mm
